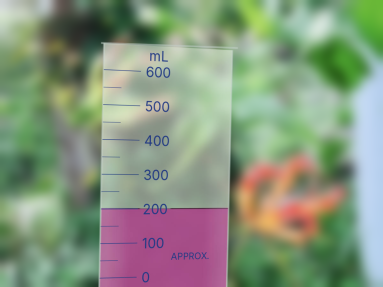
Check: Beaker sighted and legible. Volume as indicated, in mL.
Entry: 200 mL
